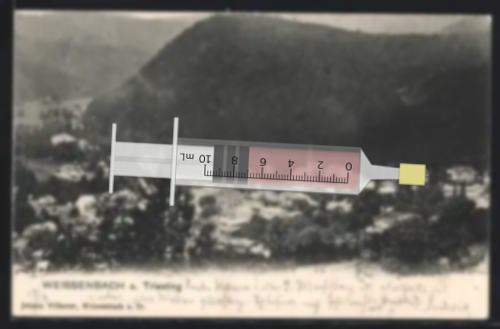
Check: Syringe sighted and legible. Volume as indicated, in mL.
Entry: 7 mL
